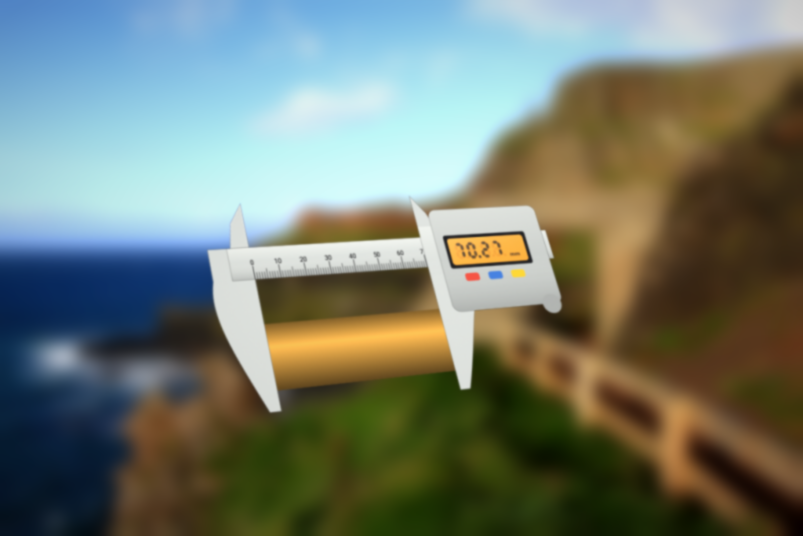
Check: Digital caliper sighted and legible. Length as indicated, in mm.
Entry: 70.27 mm
